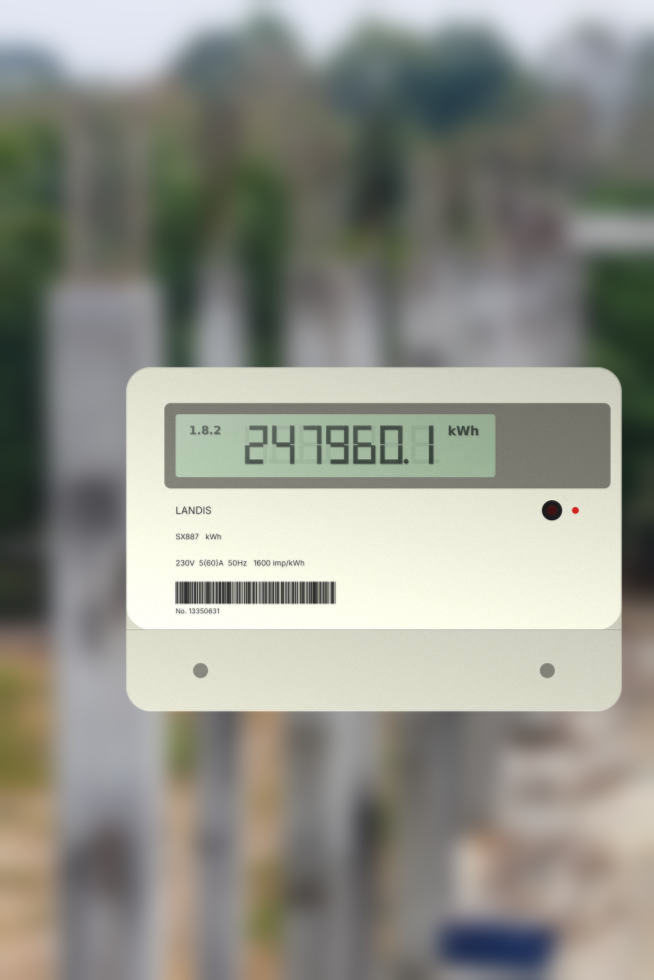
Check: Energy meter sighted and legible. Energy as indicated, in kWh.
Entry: 247960.1 kWh
